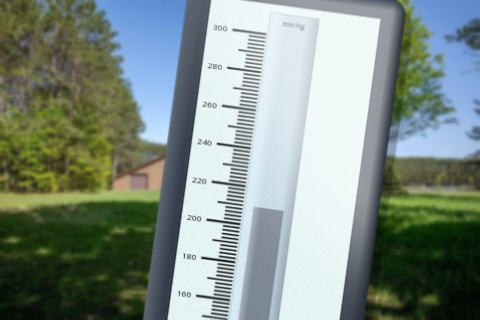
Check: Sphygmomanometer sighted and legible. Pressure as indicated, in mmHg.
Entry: 210 mmHg
